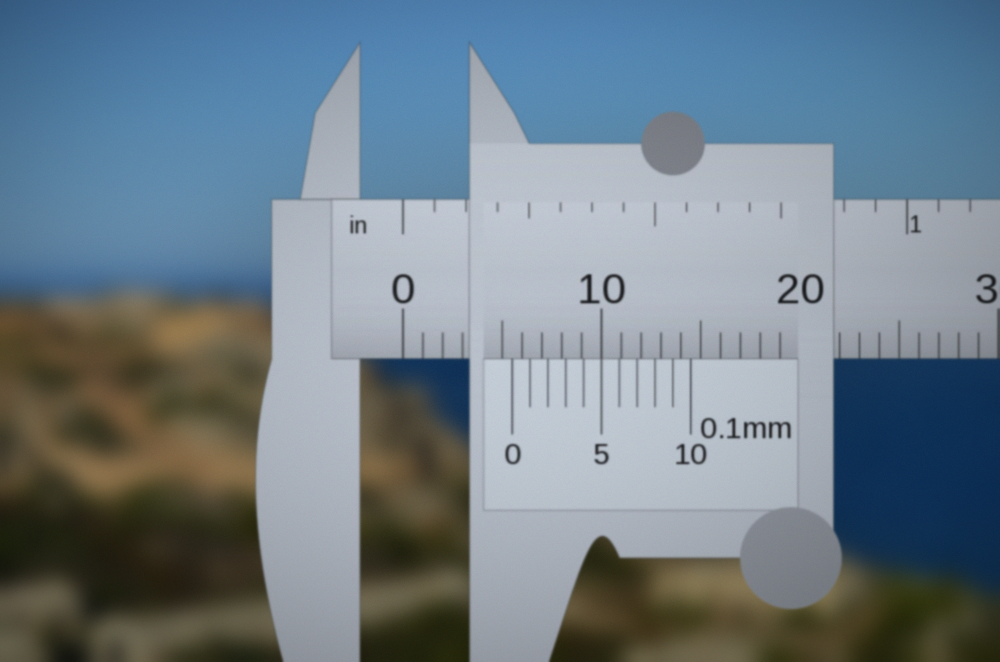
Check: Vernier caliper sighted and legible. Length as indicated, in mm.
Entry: 5.5 mm
